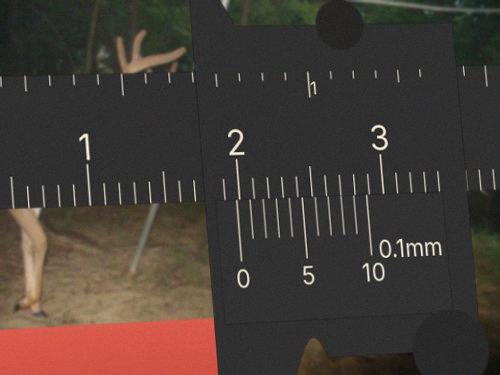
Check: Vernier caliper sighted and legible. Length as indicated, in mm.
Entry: 19.8 mm
